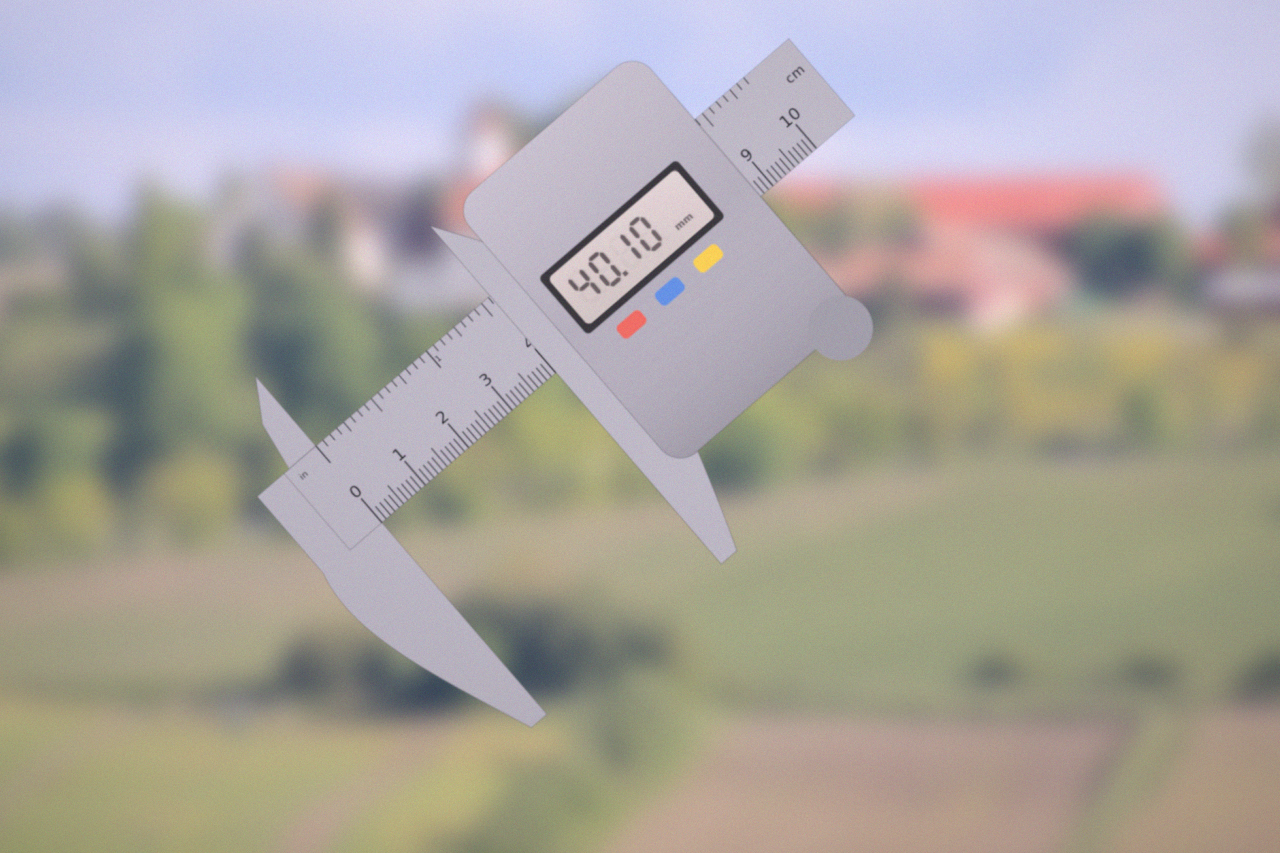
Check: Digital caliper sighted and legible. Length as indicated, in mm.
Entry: 40.10 mm
